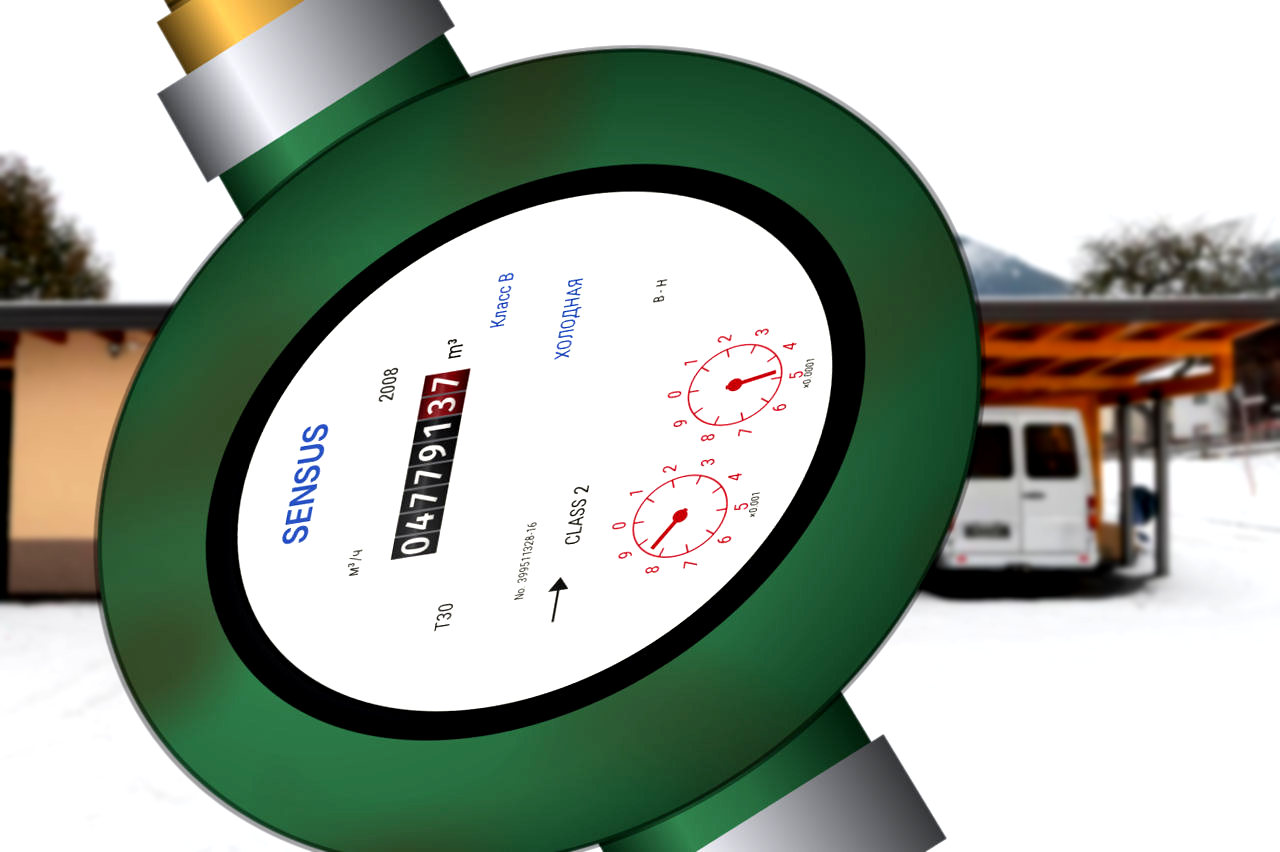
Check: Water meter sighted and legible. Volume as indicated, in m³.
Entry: 47791.3784 m³
